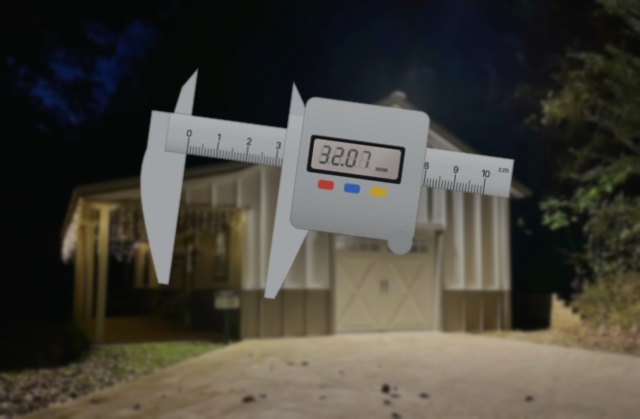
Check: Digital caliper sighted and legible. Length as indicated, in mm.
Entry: 32.07 mm
